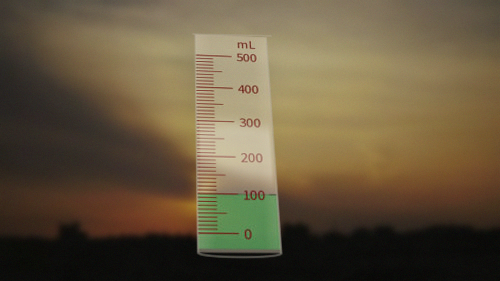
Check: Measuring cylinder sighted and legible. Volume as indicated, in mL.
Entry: 100 mL
